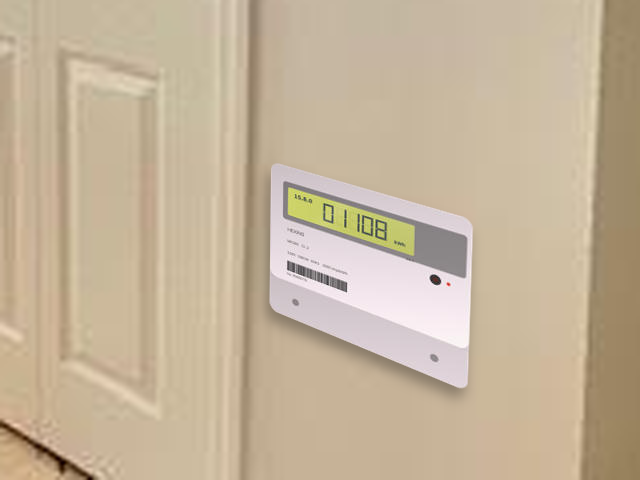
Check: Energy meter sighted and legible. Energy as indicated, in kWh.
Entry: 1108 kWh
